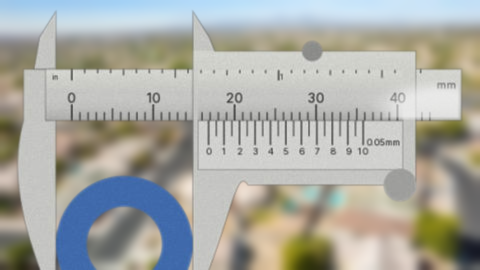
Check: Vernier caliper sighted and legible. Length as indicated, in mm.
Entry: 16.8 mm
